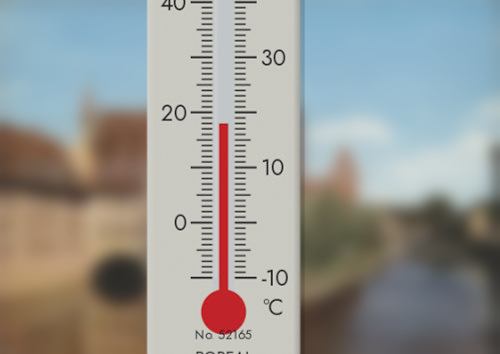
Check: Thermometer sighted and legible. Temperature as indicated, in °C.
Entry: 18 °C
